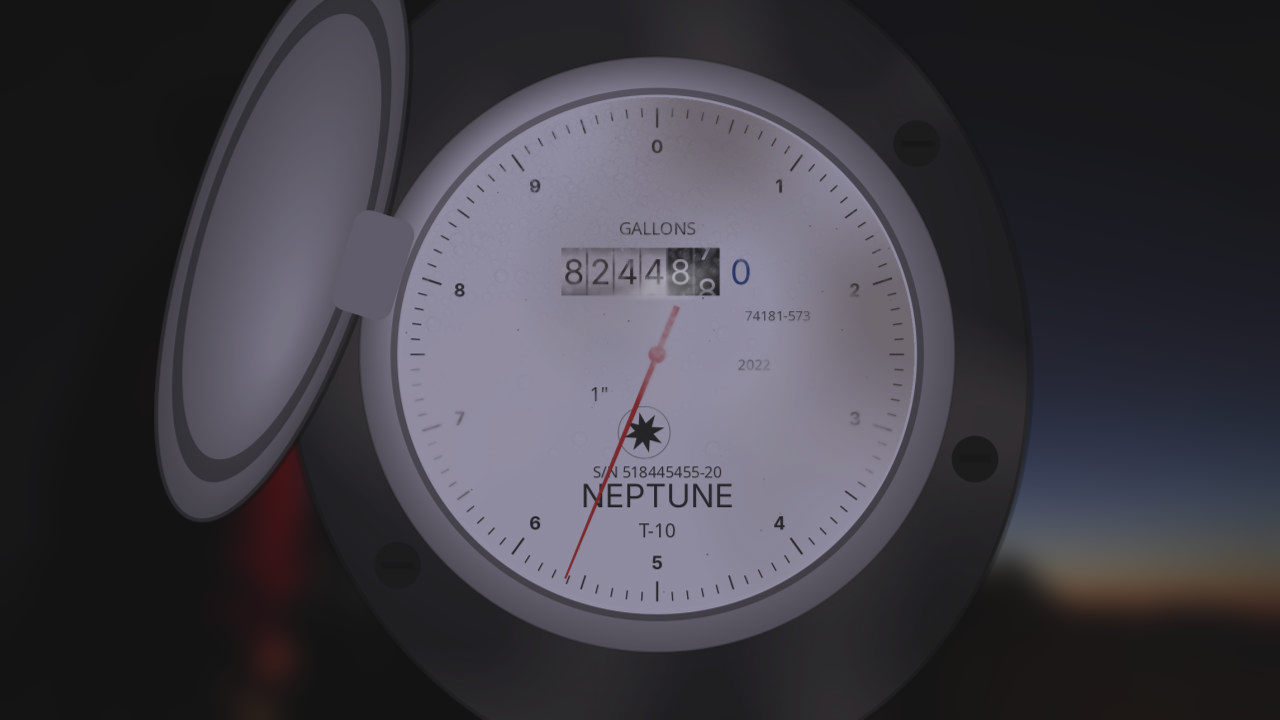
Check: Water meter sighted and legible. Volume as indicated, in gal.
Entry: 8244875.6 gal
